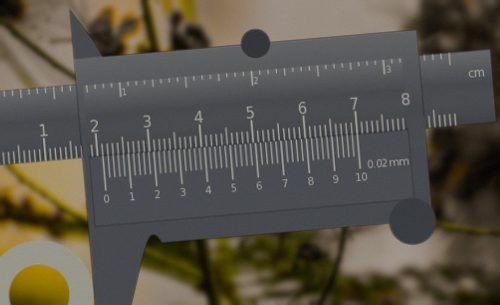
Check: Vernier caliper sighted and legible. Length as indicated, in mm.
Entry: 21.0 mm
